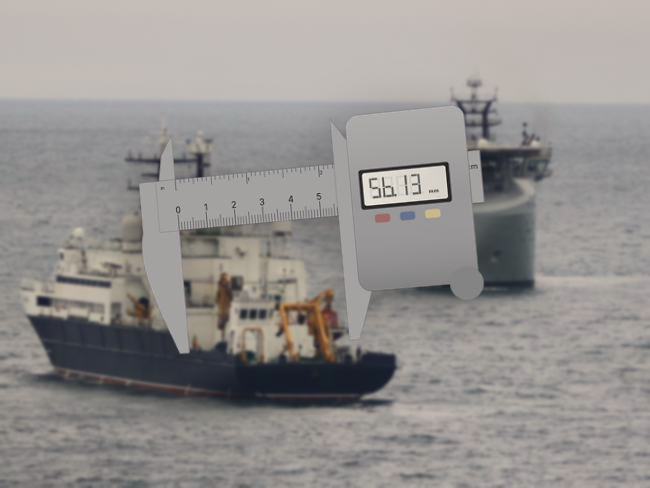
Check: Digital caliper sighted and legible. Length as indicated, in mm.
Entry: 56.13 mm
